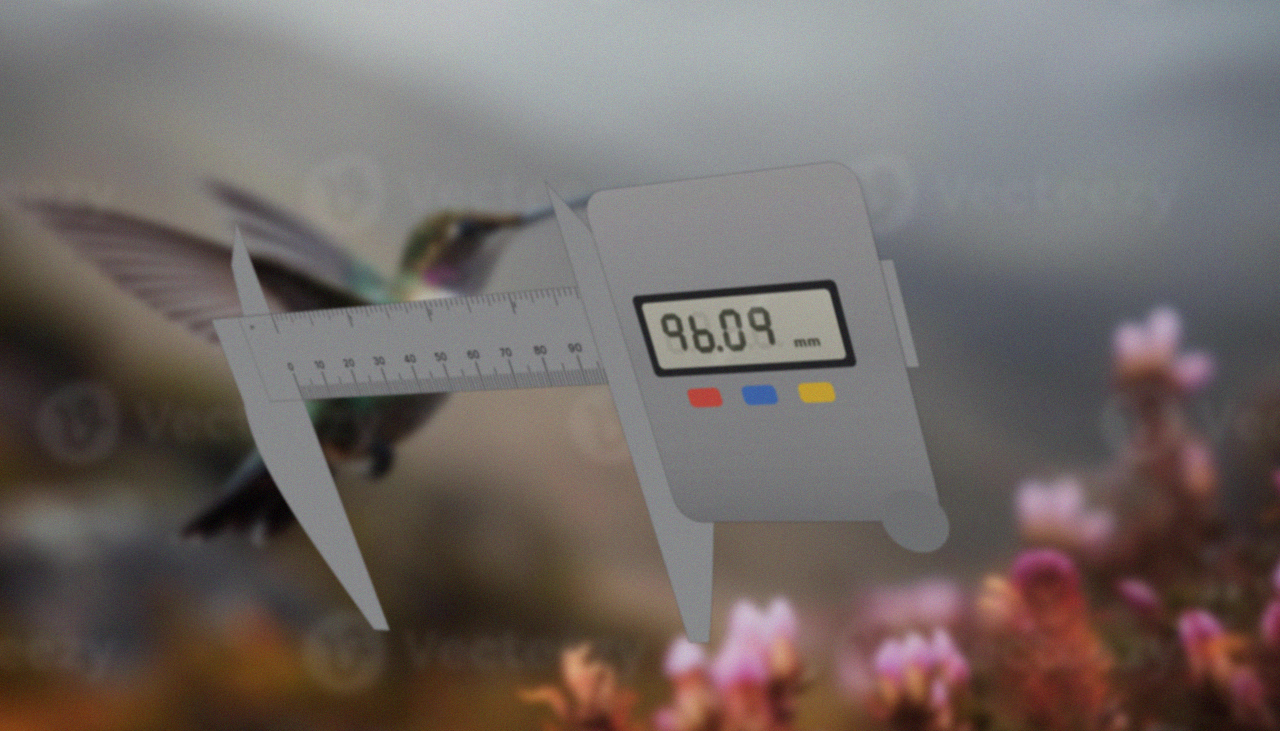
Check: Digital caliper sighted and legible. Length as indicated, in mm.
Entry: 96.09 mm
